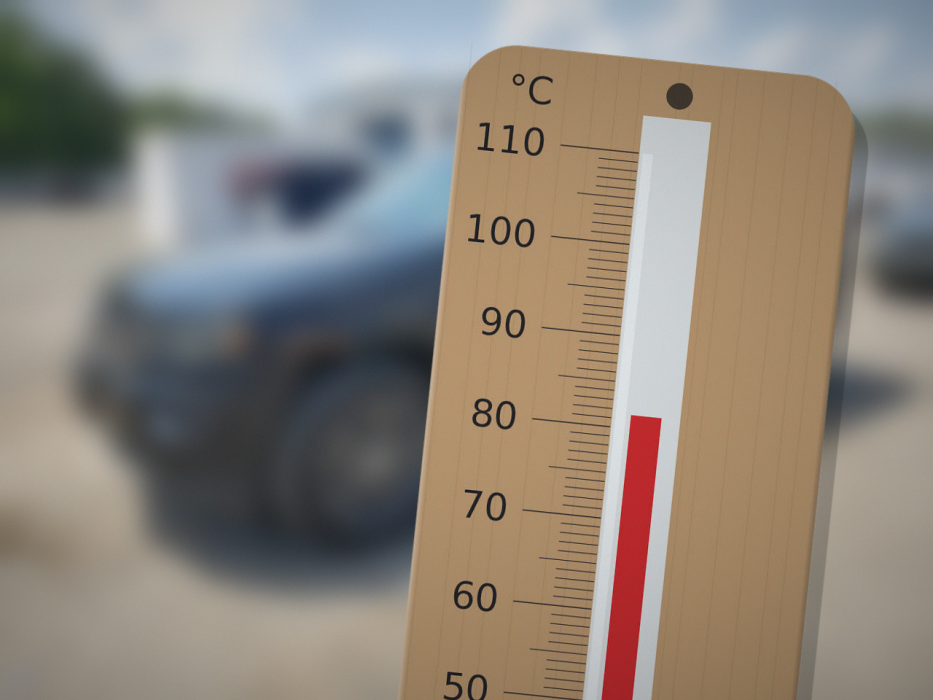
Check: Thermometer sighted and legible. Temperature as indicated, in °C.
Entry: 81.5 °C
